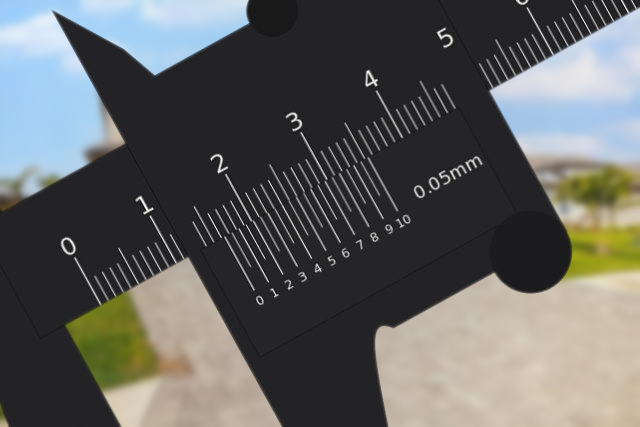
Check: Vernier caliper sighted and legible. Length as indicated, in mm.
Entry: 16.4 mm
